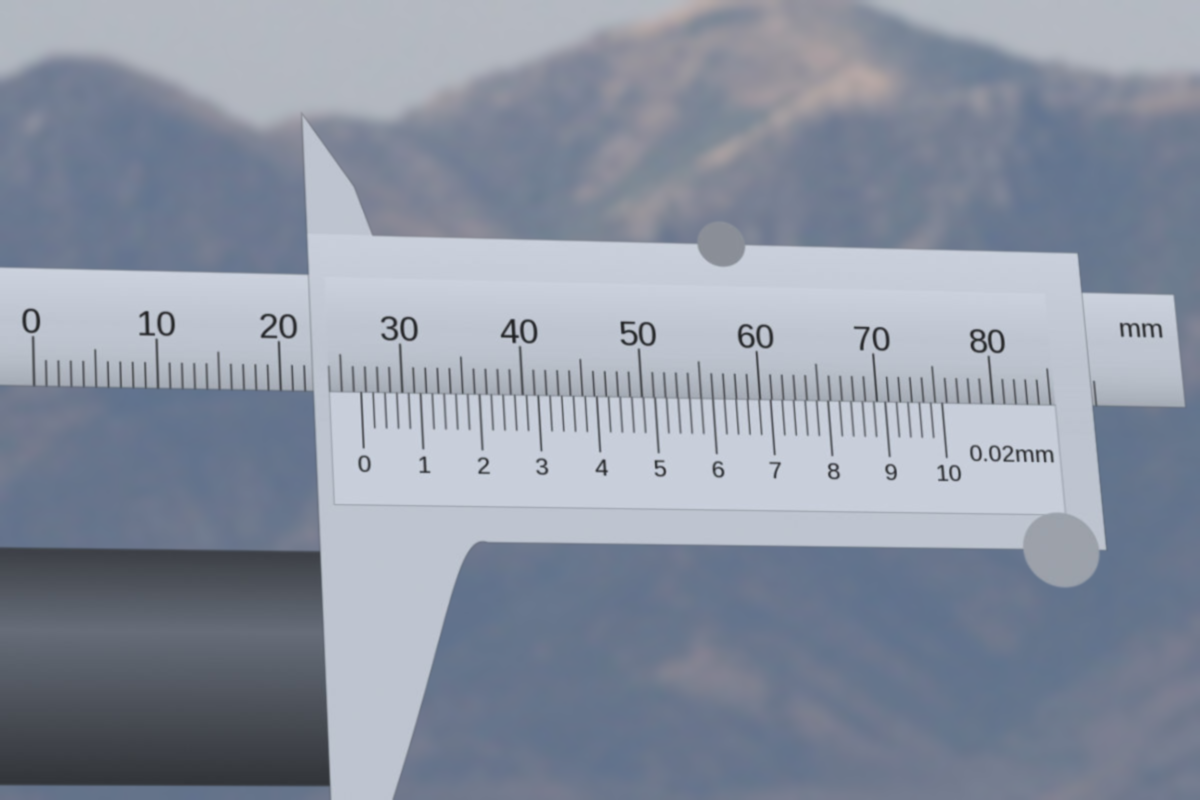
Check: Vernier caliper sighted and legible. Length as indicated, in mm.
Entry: 26.6 mm
